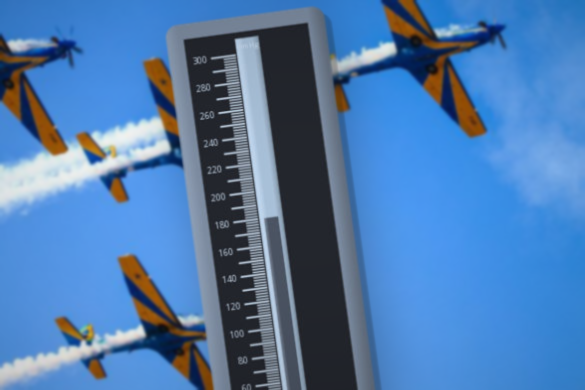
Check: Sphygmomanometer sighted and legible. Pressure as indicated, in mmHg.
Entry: 180 mmHg
